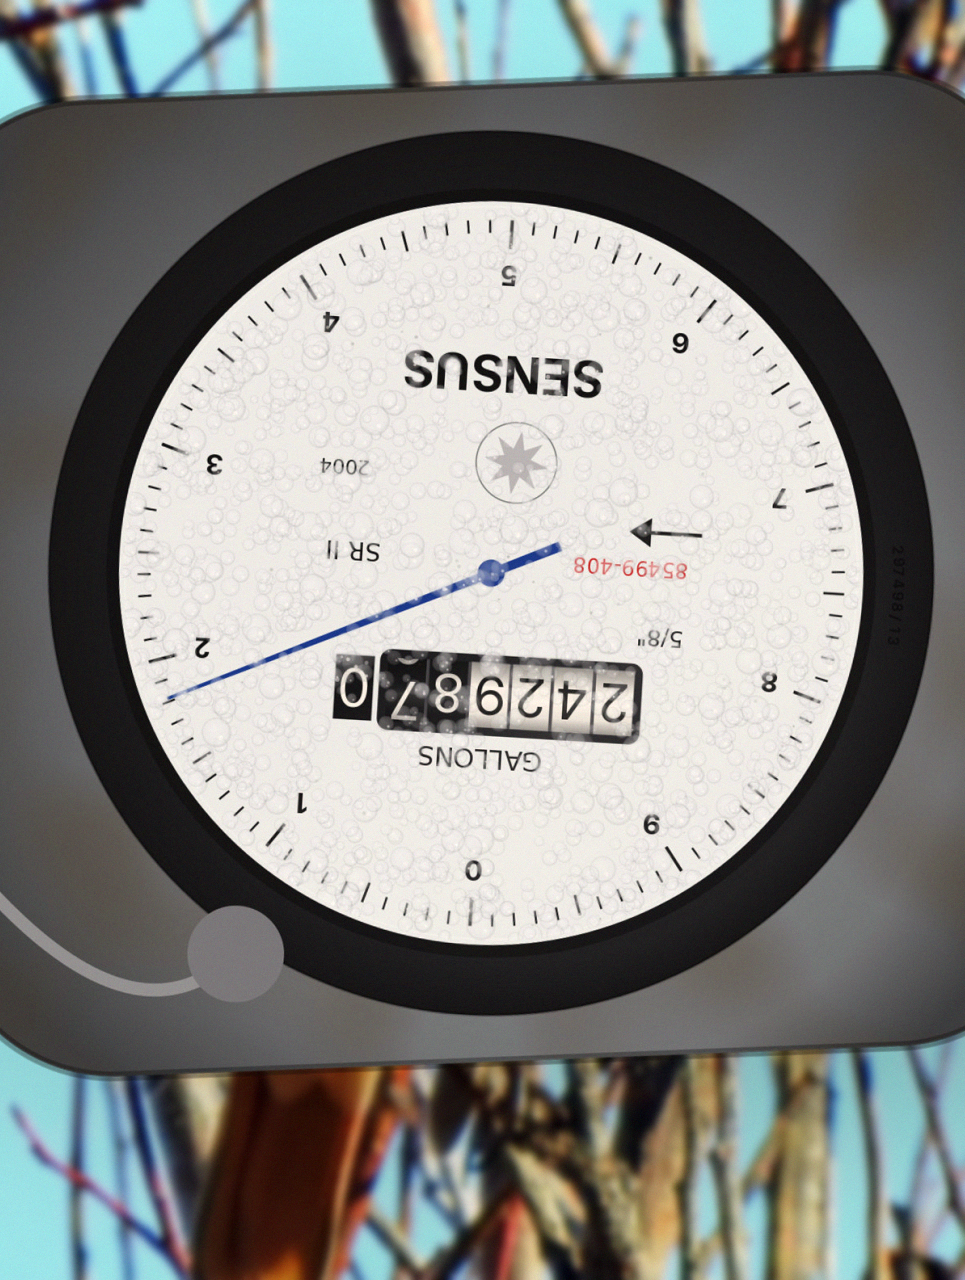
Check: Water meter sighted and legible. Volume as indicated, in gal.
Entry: 2429871.8 gal
